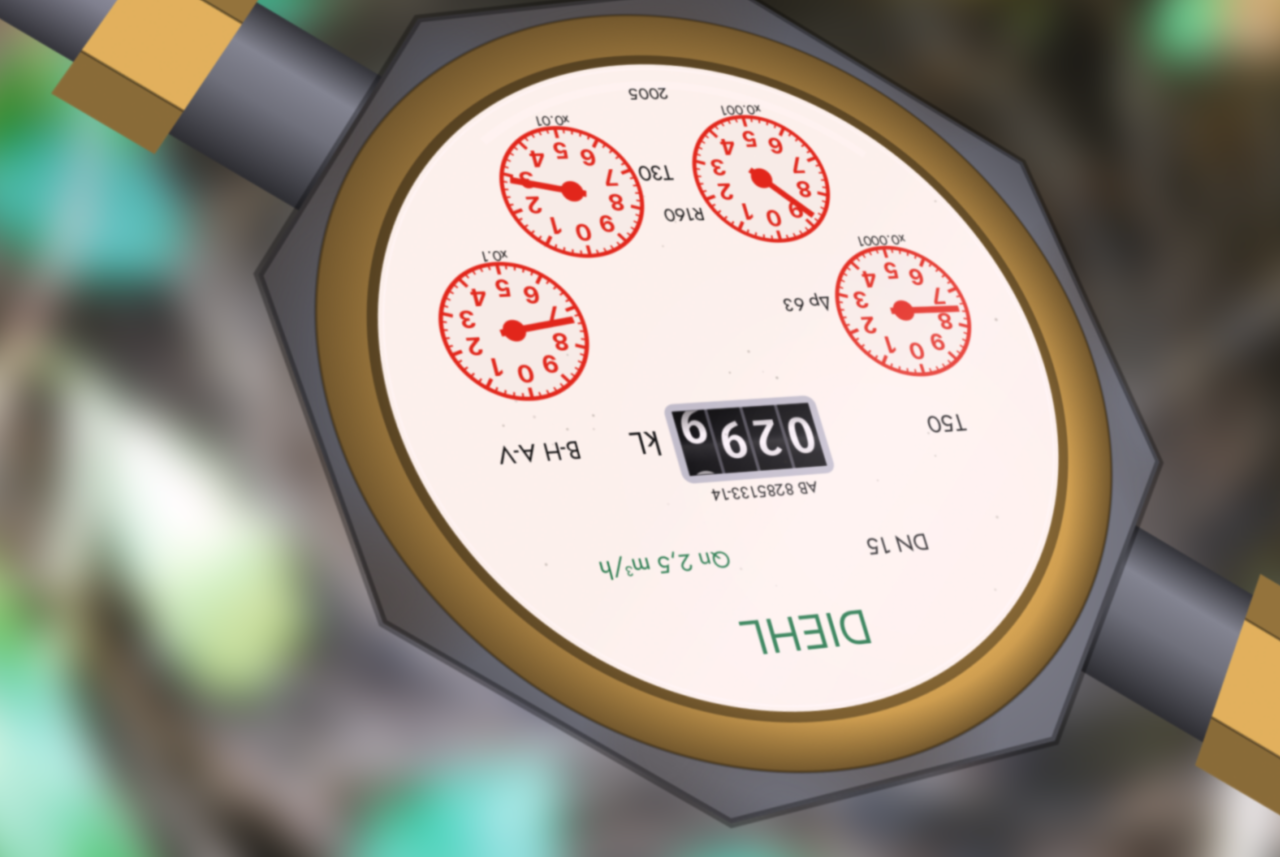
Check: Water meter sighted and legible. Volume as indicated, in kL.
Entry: 298.7287 kL
